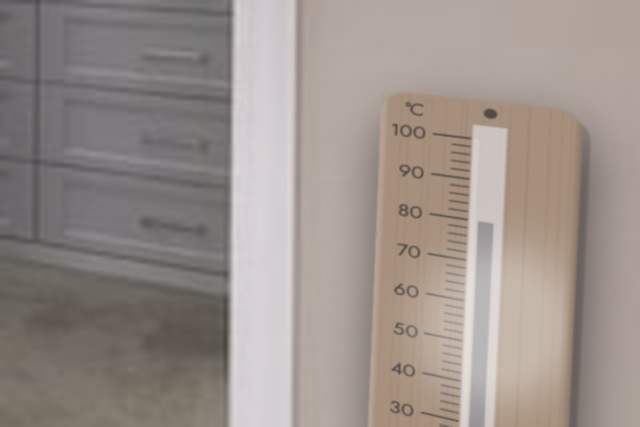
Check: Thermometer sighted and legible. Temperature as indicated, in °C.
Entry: 80 °C
